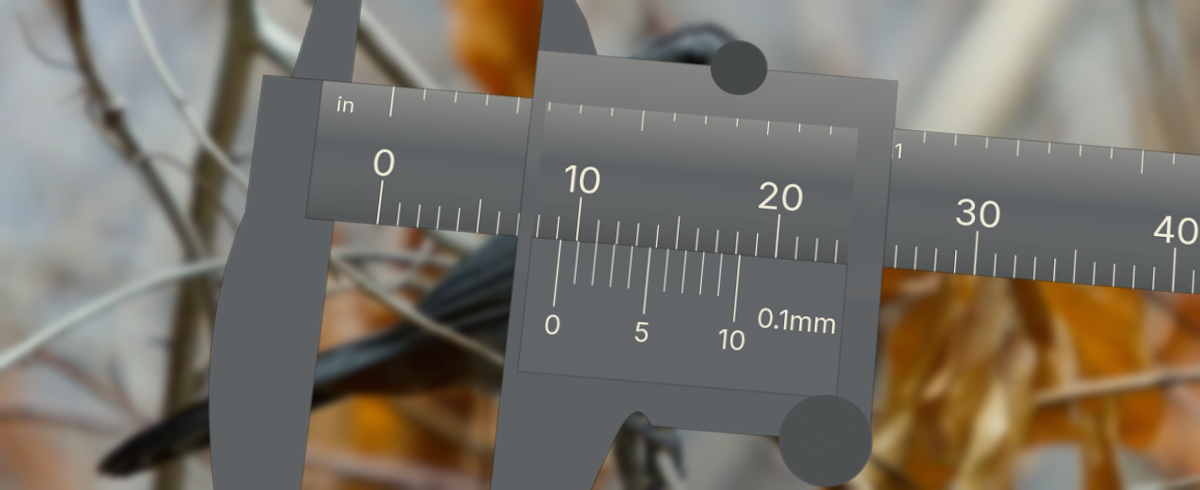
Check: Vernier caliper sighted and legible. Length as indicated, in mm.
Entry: 9.2 mm
